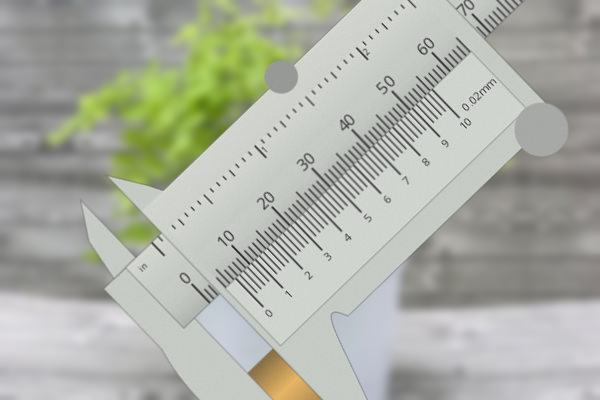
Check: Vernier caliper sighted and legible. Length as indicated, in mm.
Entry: 6.4 mm
